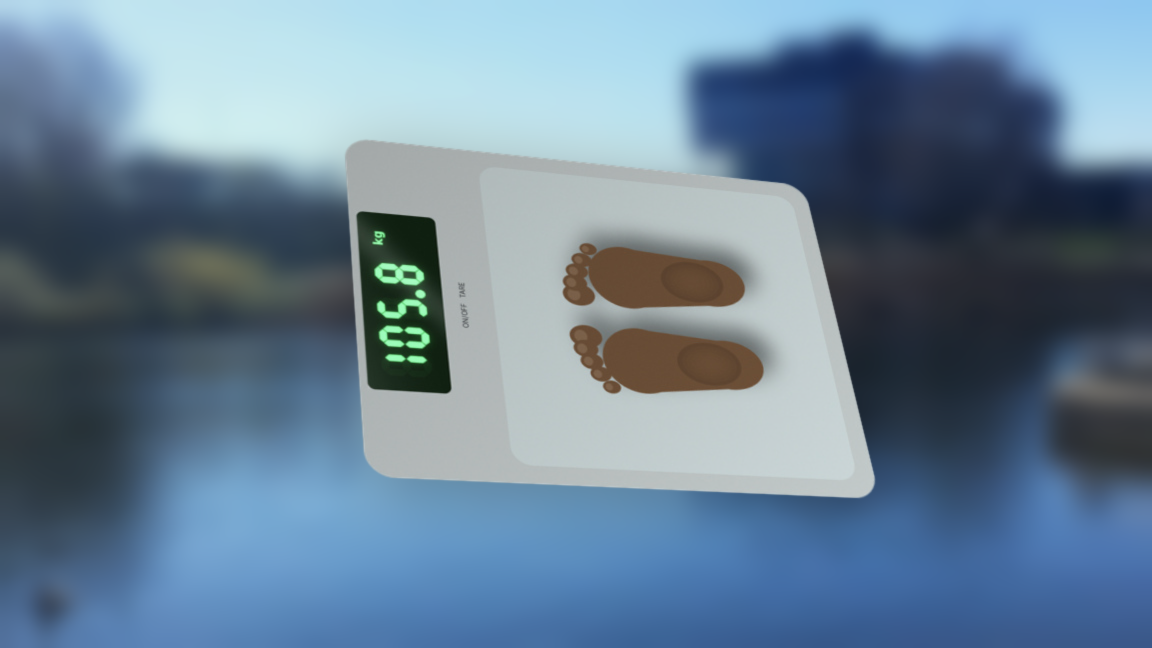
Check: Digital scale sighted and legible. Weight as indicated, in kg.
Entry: 105.8 kg
